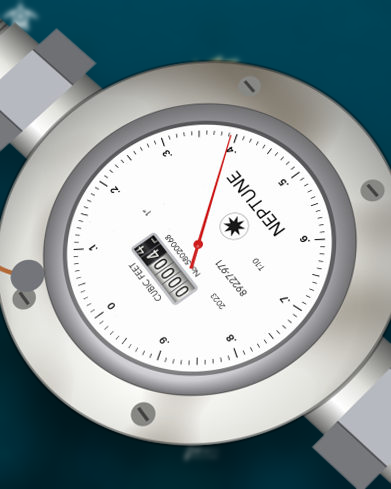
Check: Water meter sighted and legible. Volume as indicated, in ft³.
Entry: 44.39 ft³
